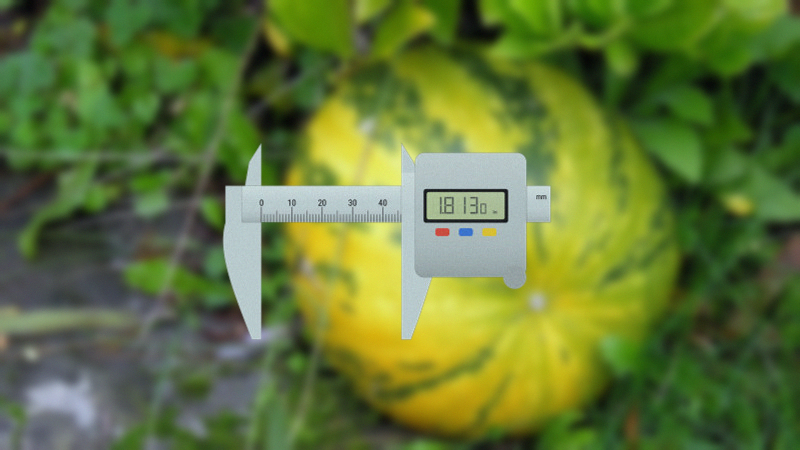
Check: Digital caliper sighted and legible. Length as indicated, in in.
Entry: 1.8130 in
